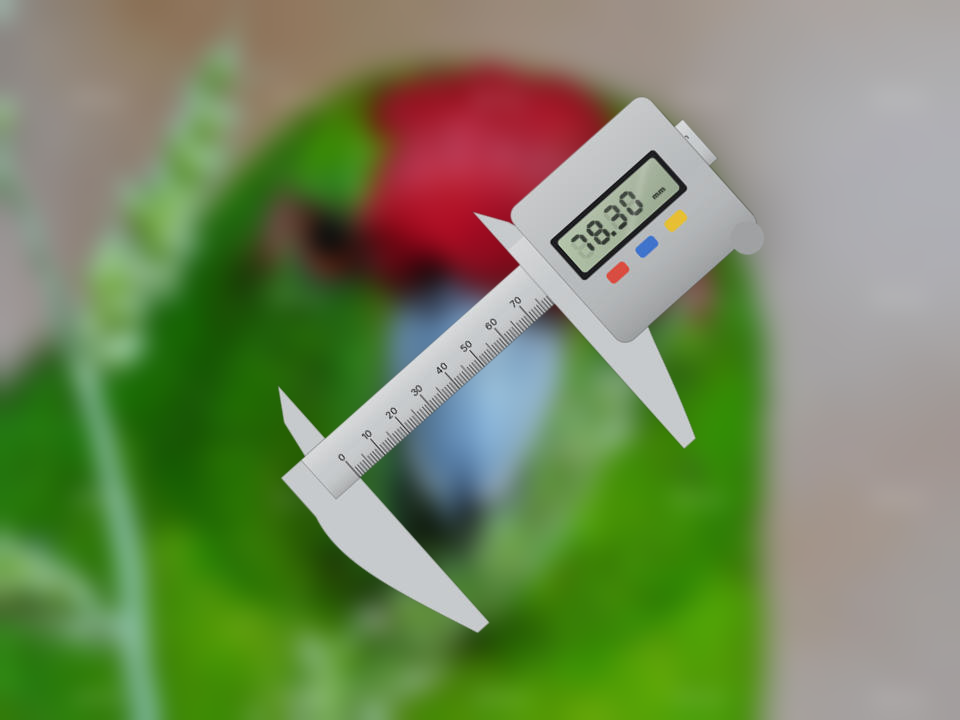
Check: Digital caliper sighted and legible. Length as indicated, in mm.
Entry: 78.30 mm
